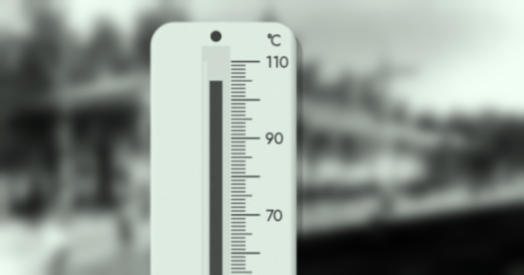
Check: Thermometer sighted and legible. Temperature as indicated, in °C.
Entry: 105 °C
